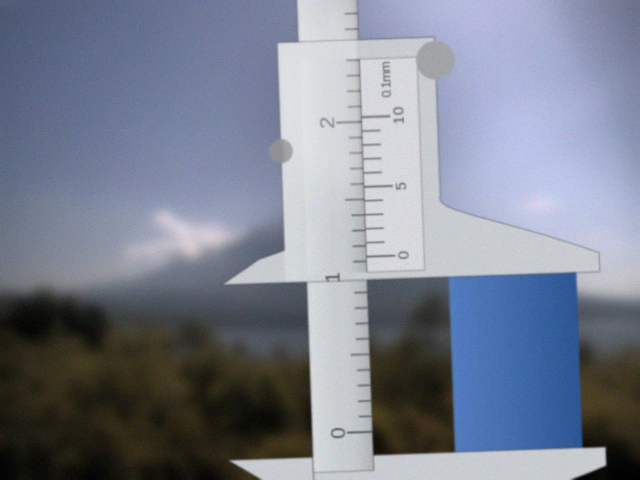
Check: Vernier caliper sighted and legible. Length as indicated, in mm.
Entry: 11.3 mm
